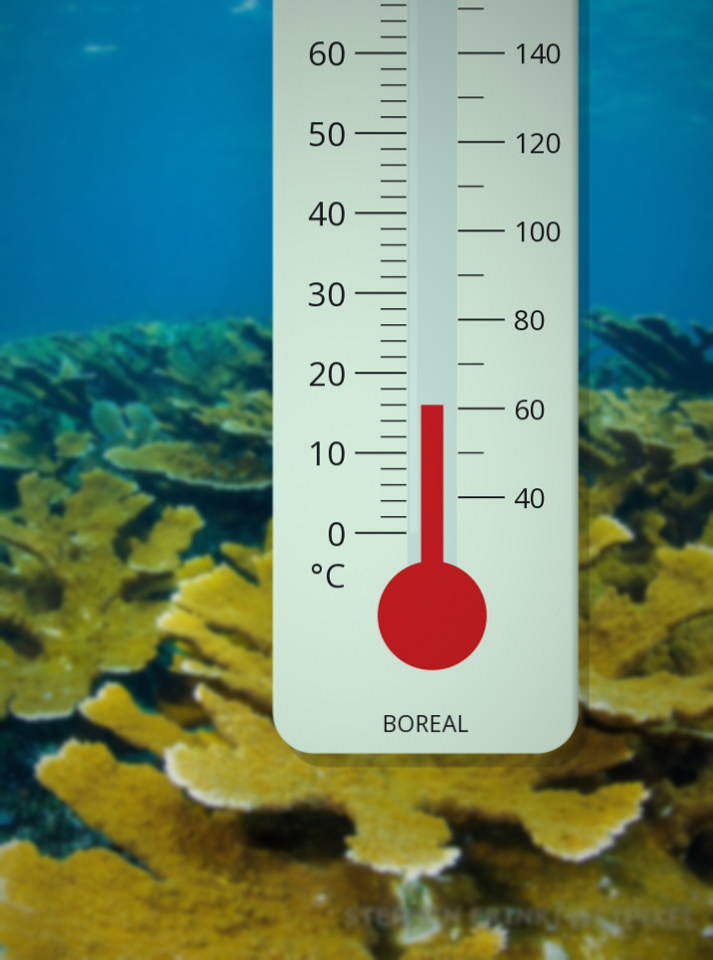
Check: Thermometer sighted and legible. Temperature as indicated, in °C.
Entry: 16 °C
